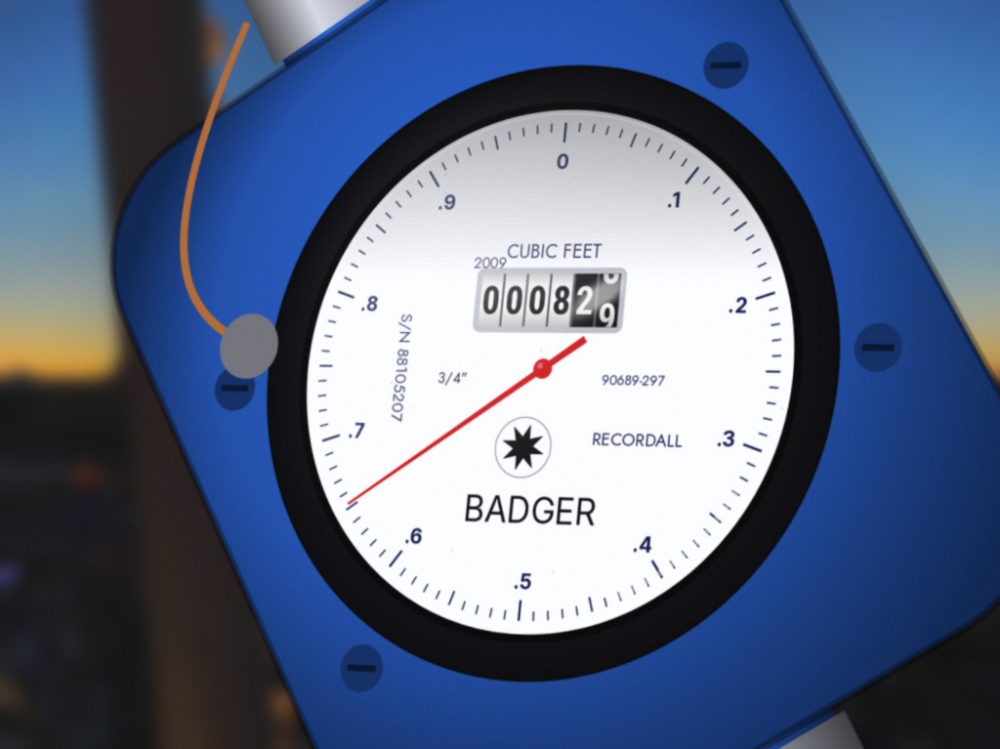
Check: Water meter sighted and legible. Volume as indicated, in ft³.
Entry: 828.65 ft³
